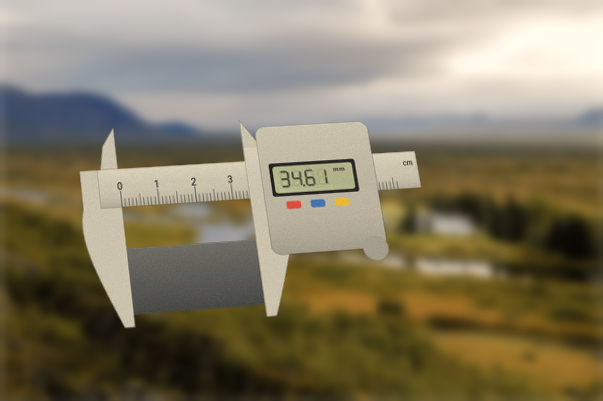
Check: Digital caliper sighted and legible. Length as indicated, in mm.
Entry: 34.61 mm
